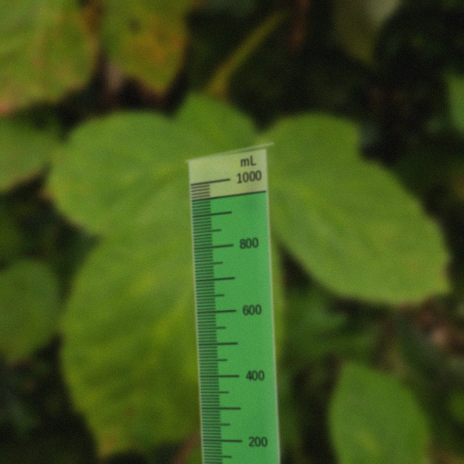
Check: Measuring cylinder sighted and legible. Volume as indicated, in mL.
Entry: 950 mL
